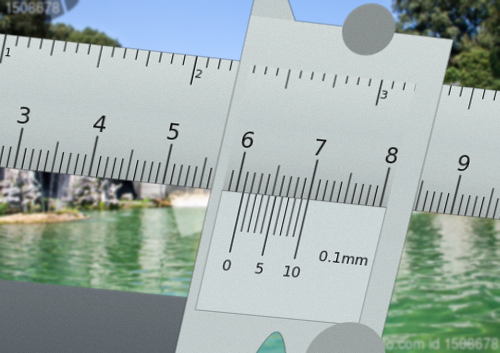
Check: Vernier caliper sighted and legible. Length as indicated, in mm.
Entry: 61.0 mm
